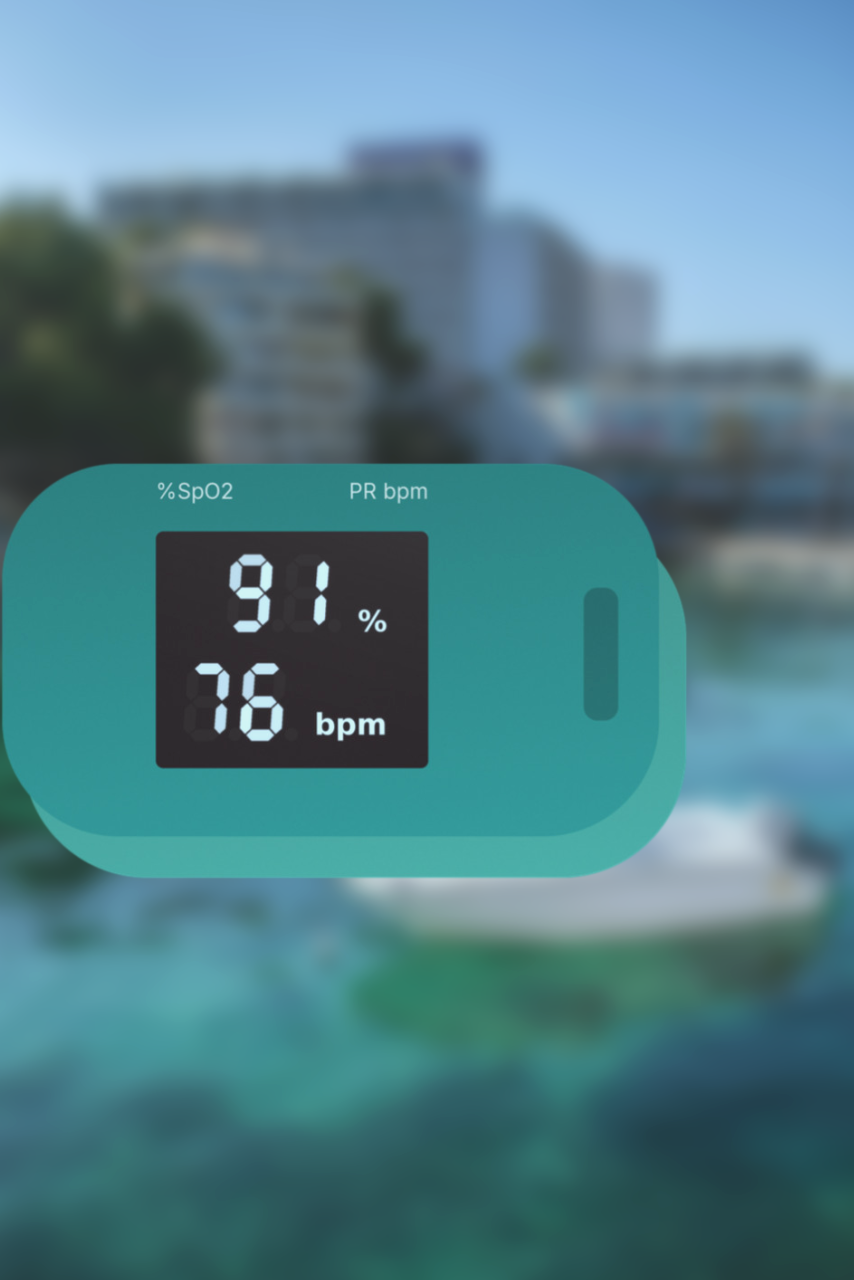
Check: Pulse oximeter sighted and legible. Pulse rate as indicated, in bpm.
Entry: 76 bpm
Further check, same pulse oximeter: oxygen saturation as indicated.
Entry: 91 %
